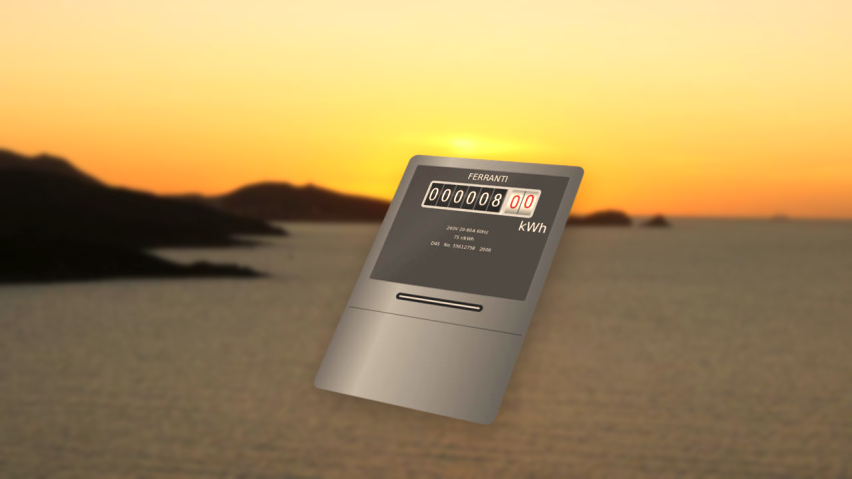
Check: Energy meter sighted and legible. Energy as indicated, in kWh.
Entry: 8.00 kWh
